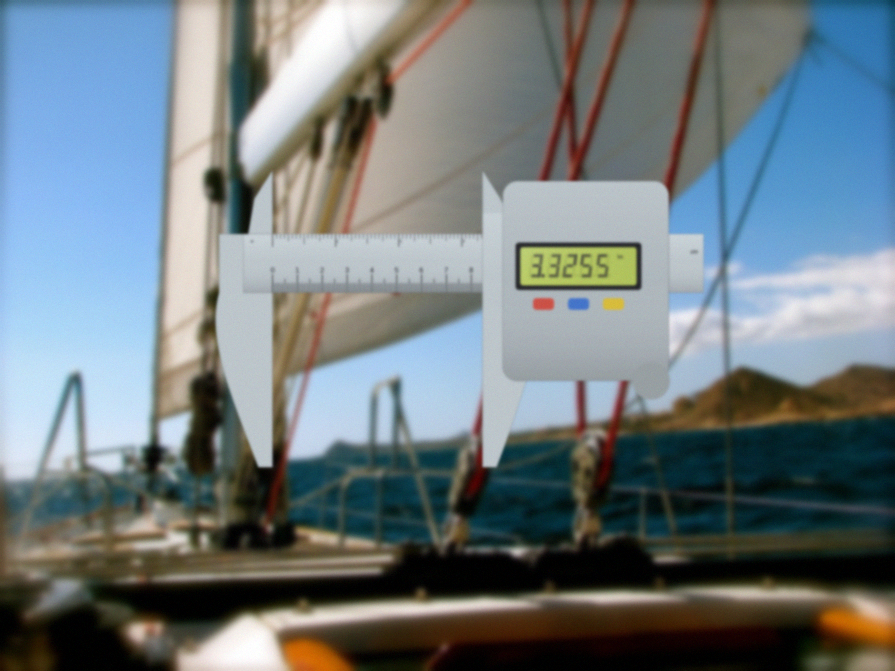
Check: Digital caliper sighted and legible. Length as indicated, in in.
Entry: 3.3255 in
